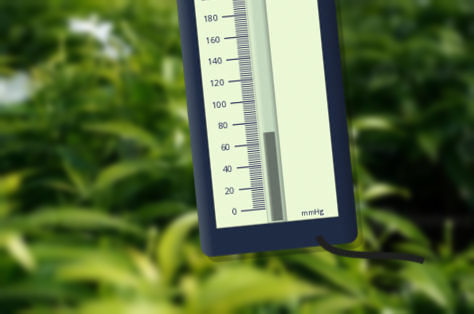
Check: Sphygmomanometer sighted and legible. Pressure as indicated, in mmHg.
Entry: 70 mmHg
